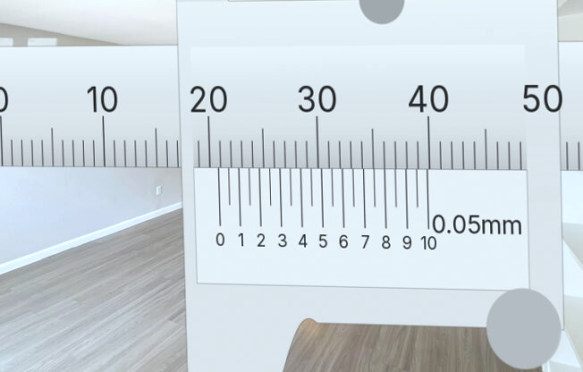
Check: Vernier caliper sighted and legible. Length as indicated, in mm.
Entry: 20.8 mm
